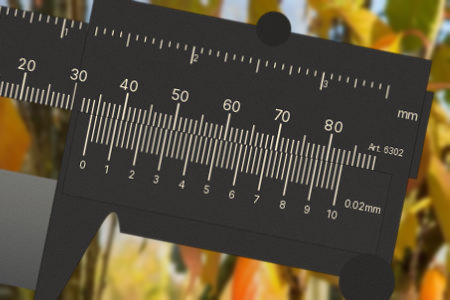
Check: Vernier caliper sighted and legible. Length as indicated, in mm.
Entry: 34.0 mm
